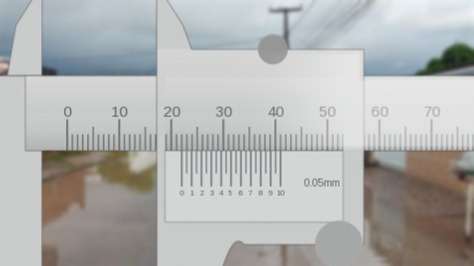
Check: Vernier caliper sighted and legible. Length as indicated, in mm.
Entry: 22.0 mm
